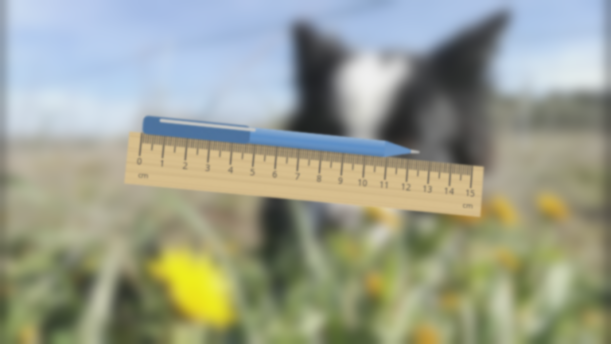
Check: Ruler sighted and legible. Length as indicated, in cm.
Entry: 12.5 cm
